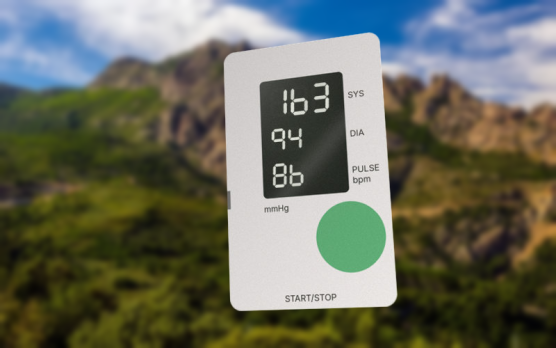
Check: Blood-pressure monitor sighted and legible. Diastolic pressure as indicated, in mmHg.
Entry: 94 mmHg
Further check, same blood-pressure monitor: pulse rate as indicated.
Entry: 86 bpm
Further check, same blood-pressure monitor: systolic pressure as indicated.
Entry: 163 mmHg
